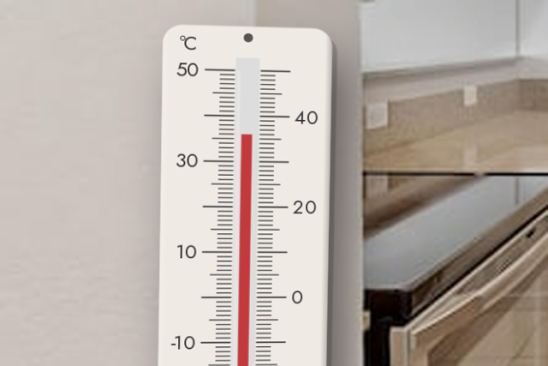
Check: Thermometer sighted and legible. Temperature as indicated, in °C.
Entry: 36 °C
